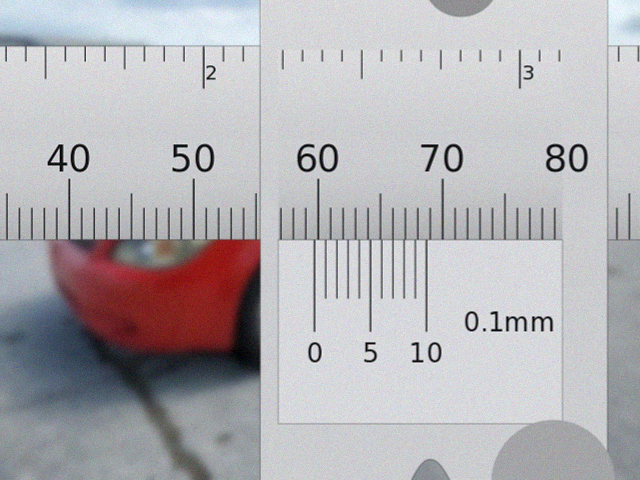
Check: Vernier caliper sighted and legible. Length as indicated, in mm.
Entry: 59.7 mm
